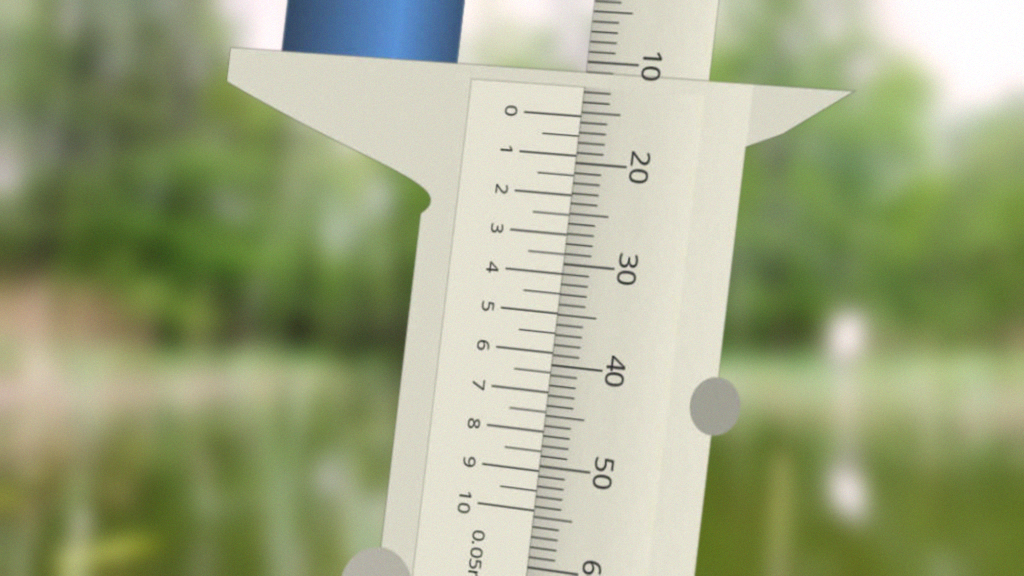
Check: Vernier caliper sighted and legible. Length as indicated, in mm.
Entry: 15.4 mm
